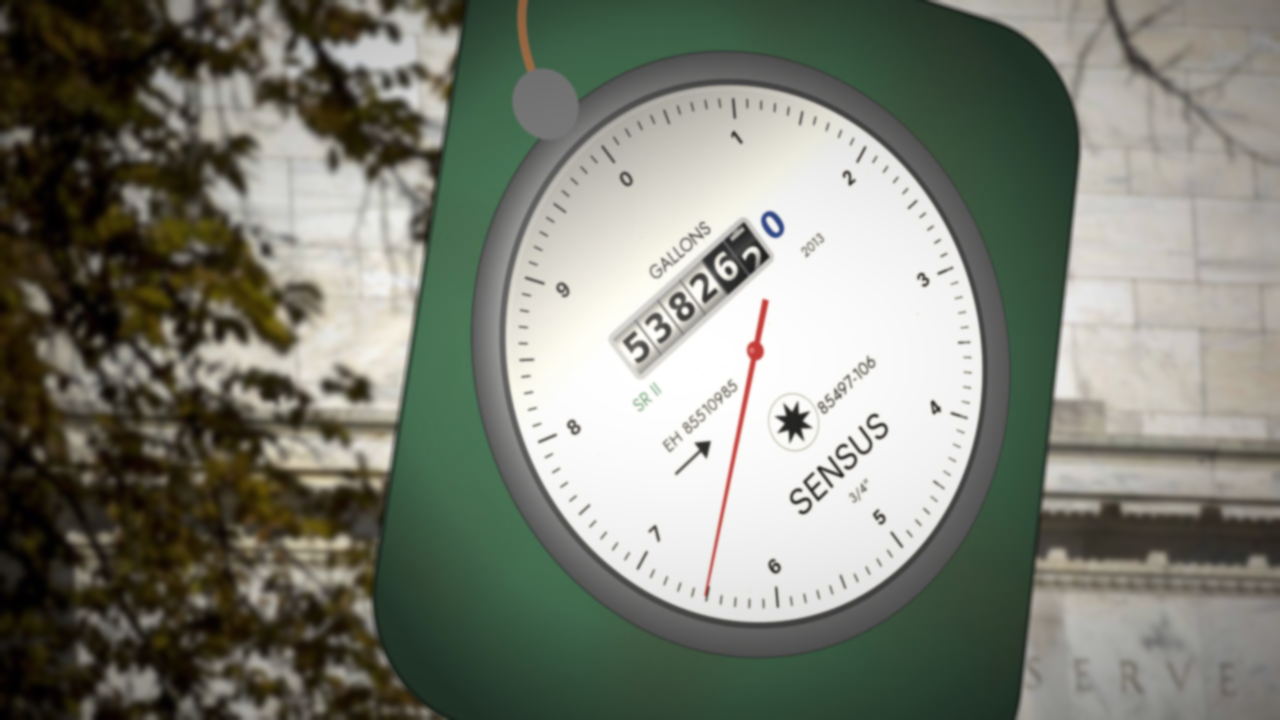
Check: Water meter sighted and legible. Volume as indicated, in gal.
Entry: 5382616.5 gal
